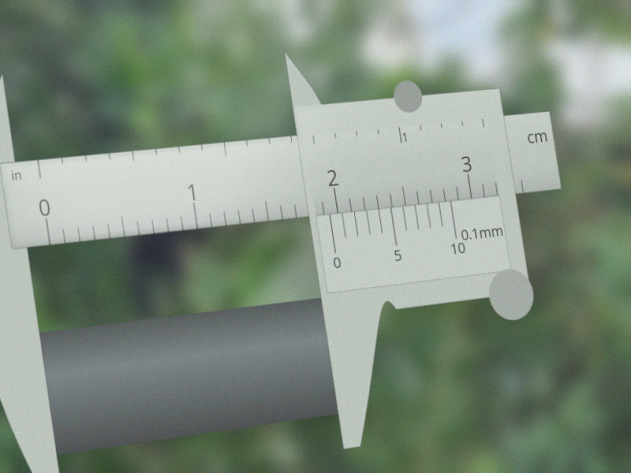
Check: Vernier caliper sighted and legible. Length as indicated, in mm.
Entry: 19.4 mm
